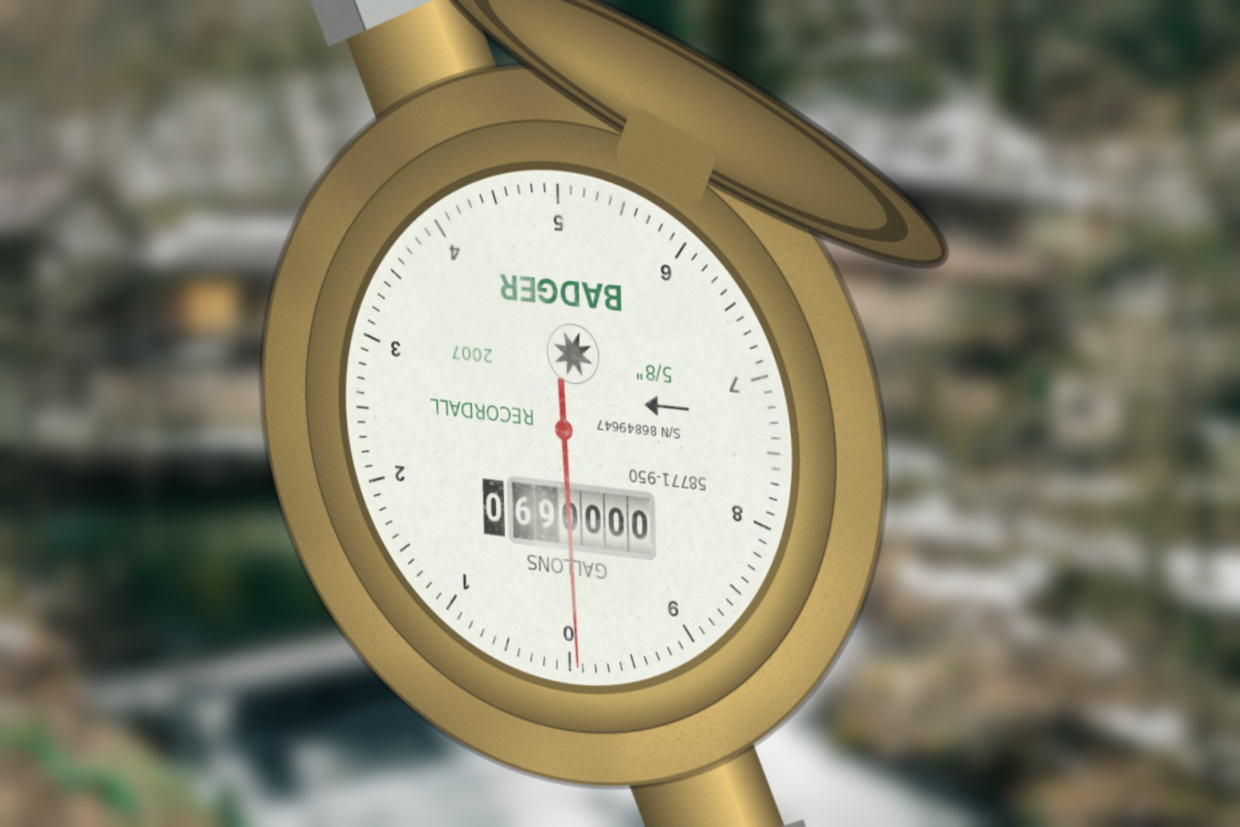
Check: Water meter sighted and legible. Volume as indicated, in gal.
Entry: 689.9 gal
